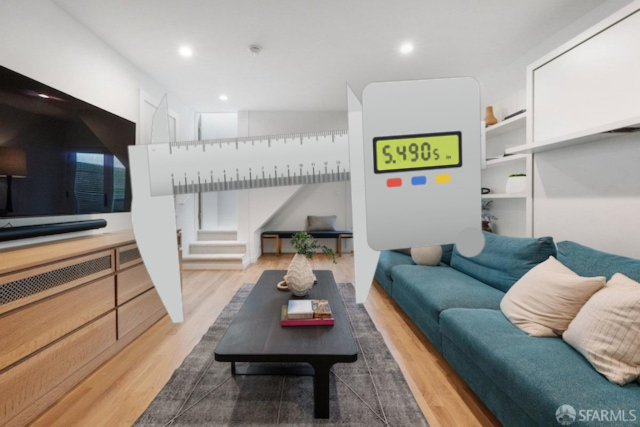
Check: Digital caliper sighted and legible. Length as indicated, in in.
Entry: 5.4905 in
